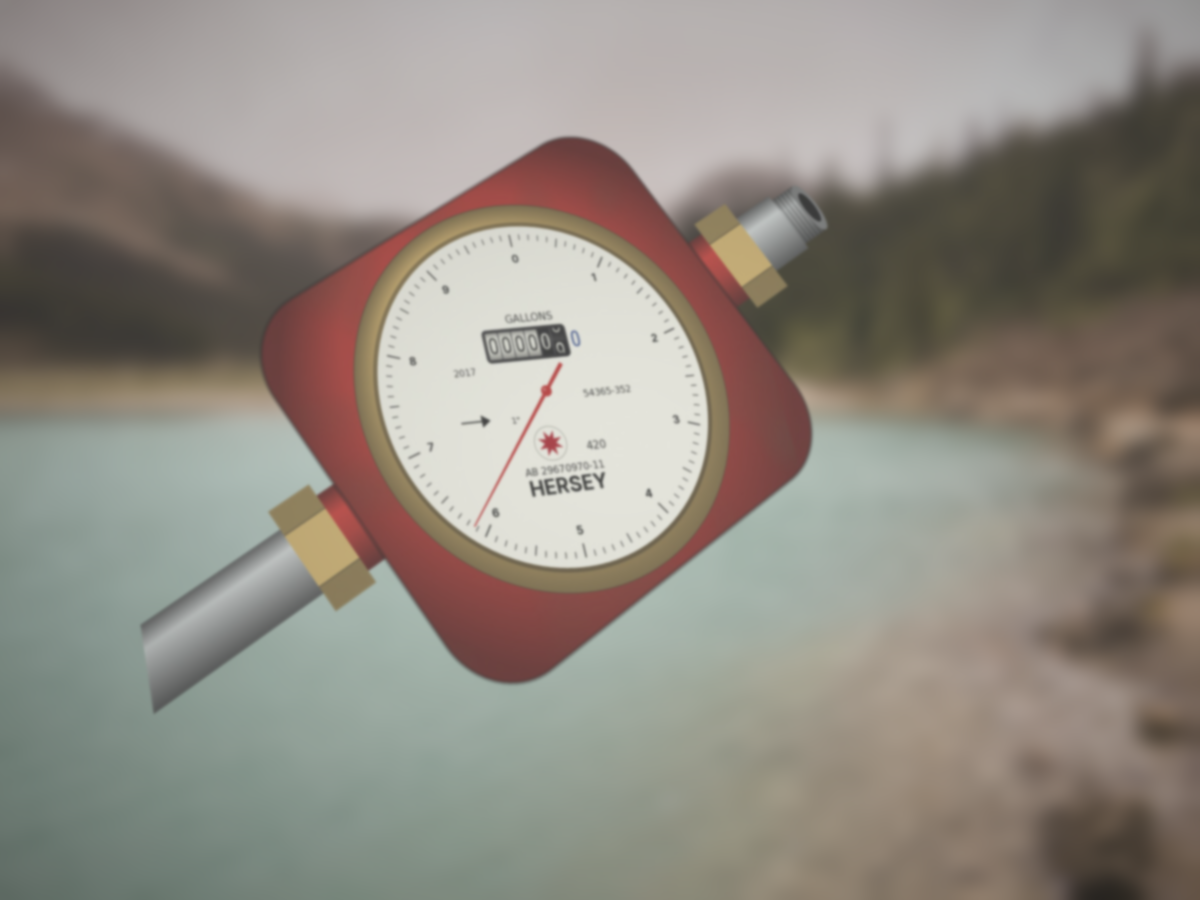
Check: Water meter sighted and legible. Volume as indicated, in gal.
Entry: 86.1 gal
